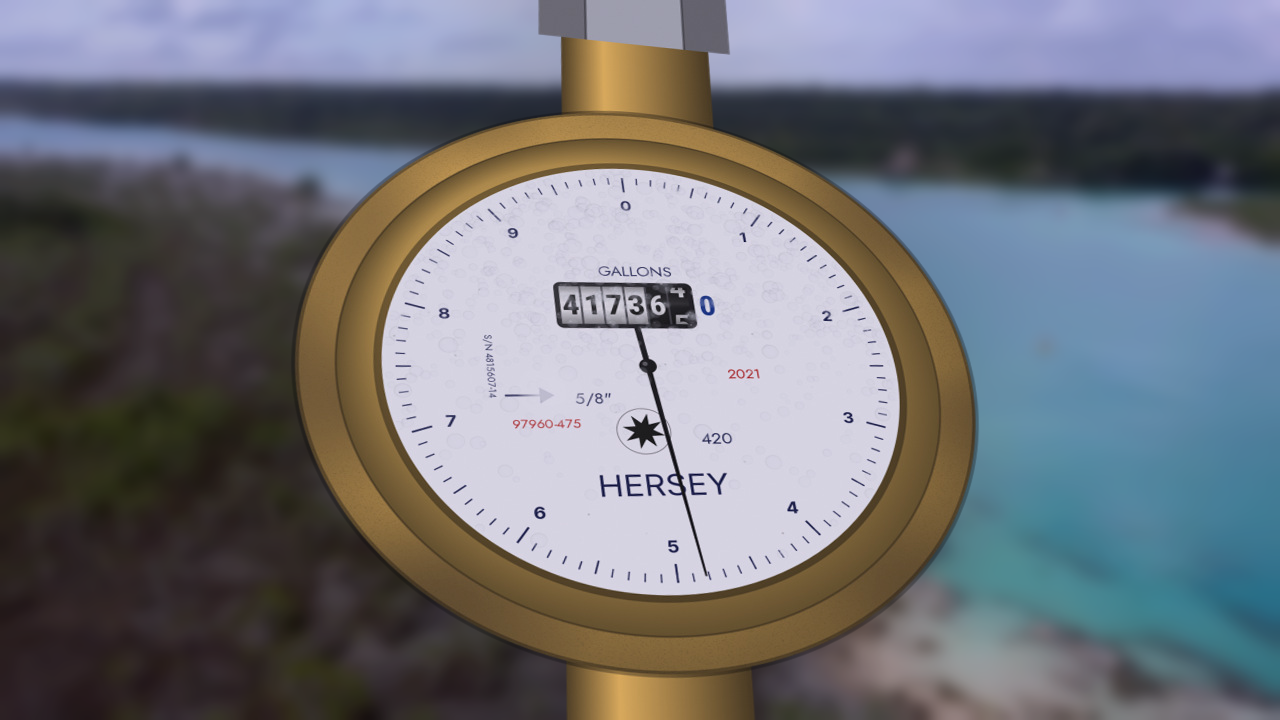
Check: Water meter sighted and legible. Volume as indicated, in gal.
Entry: 4173644.8 gal
